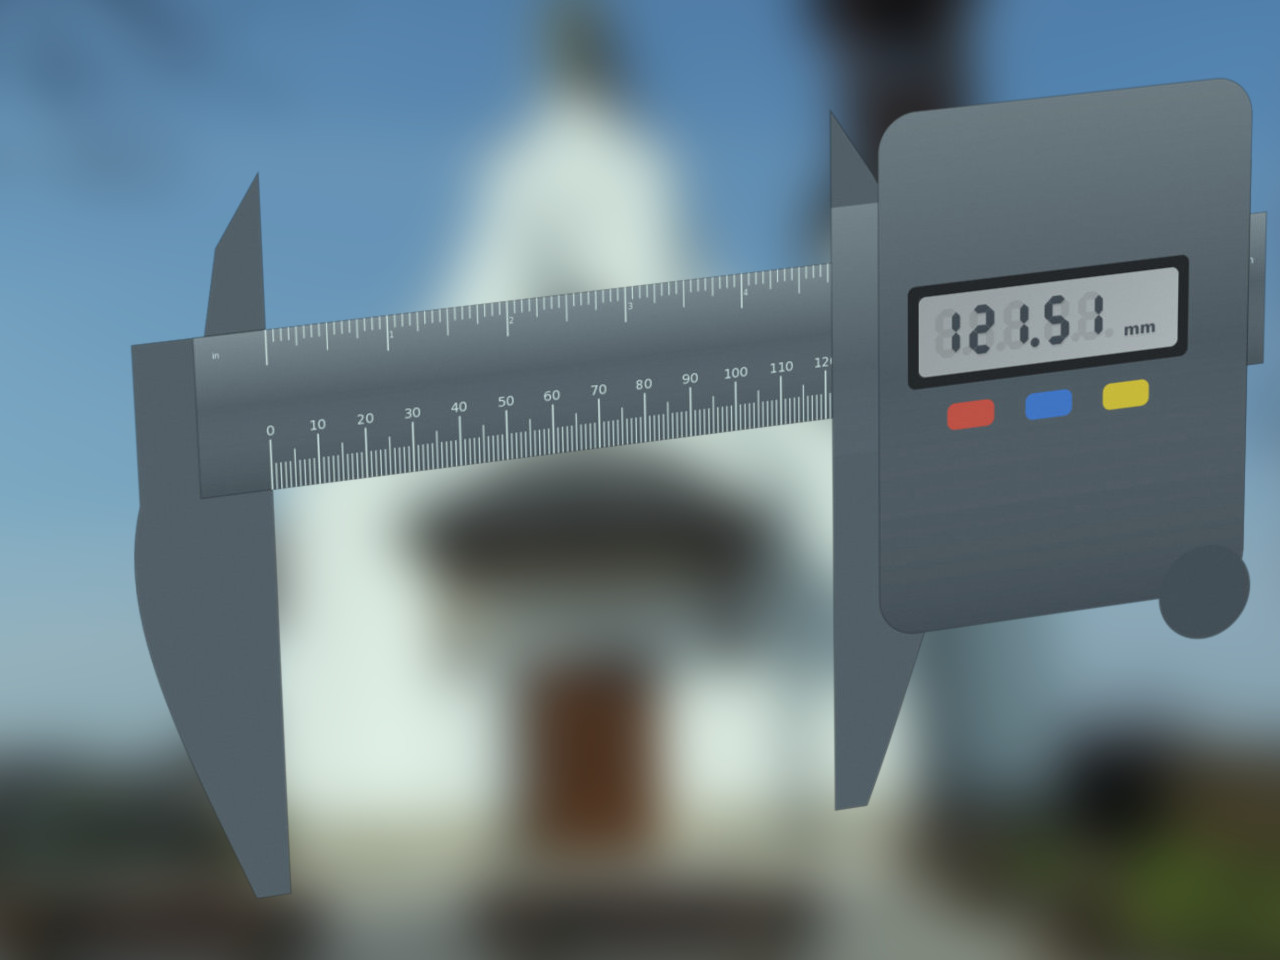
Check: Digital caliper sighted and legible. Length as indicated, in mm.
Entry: 121.51 mm
